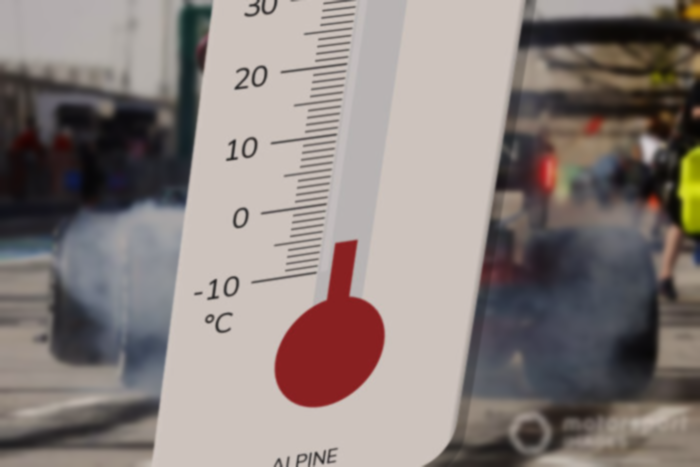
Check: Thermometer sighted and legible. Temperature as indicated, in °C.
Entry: -6 °C
